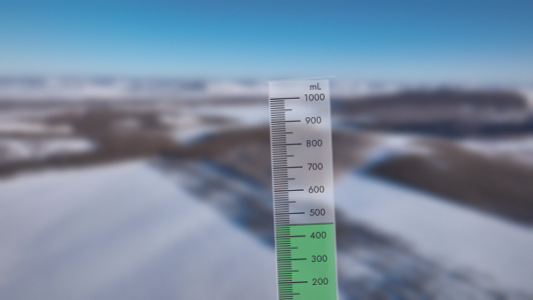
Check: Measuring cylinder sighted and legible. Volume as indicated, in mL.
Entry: 450 mL
